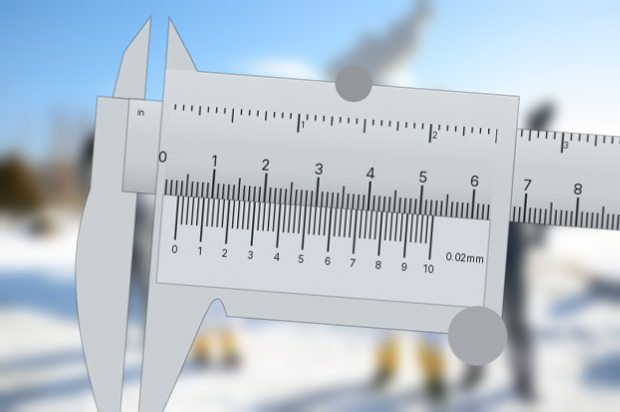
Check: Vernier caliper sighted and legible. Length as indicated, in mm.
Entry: 3.5 mm
